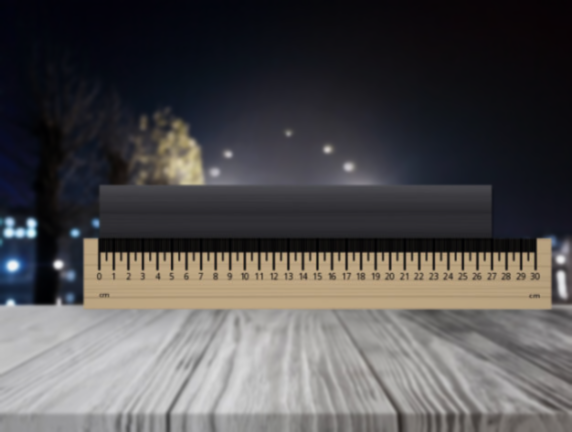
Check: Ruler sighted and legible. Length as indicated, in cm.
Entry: 27 cm
